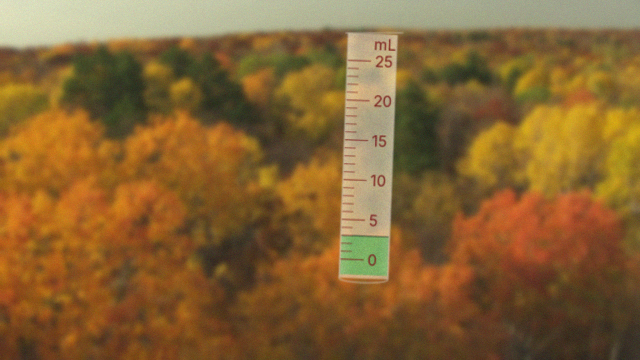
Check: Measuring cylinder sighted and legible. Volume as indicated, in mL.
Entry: 3 mL
